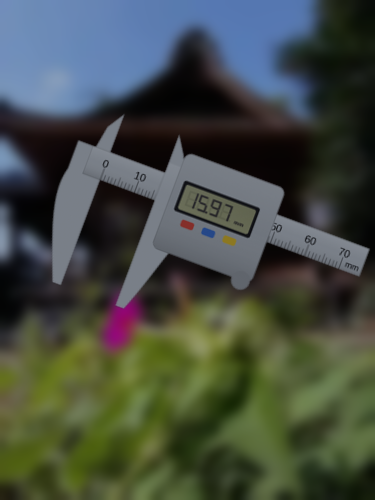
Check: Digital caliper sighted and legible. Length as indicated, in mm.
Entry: 15.97 mm
